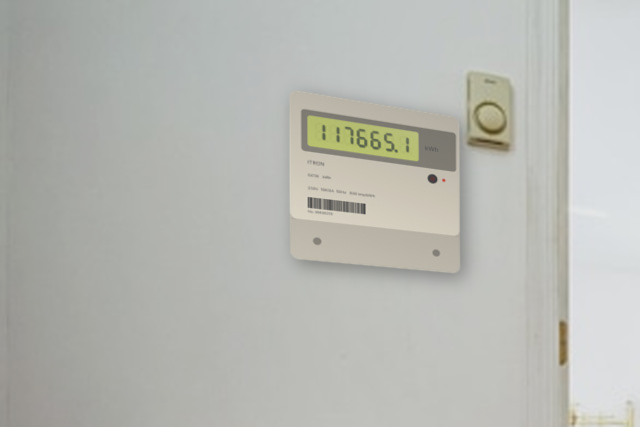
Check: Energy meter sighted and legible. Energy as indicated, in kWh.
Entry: 117665.1 kWh
